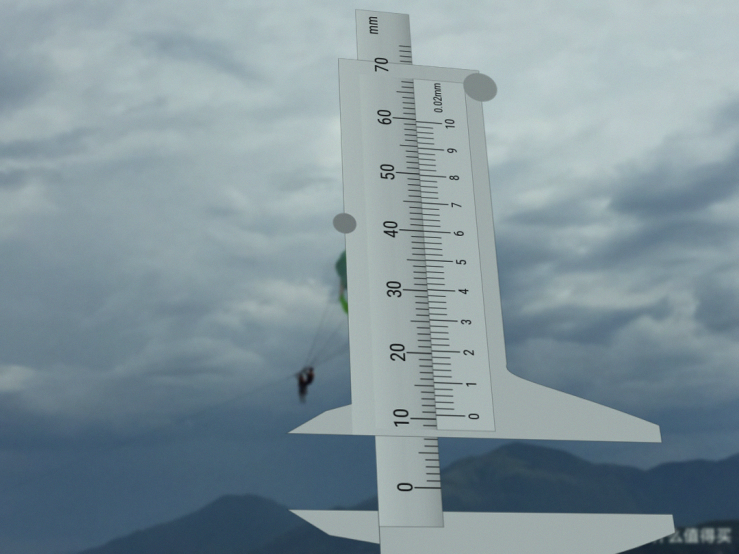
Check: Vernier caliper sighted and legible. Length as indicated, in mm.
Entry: 10.6 mm
